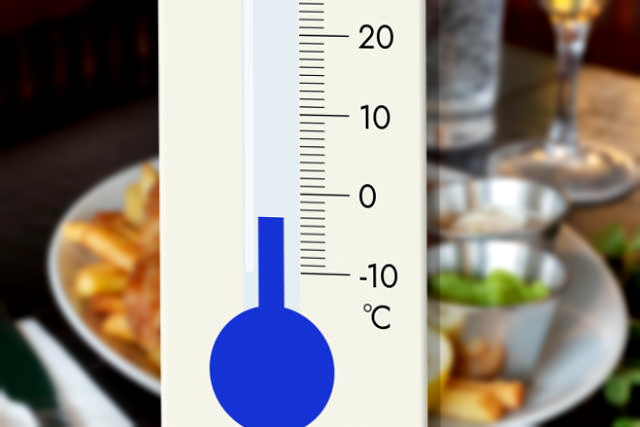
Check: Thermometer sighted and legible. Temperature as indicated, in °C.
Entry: -3 °C
